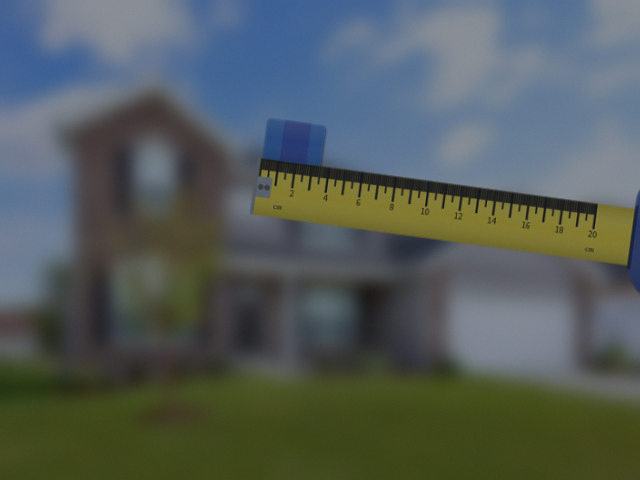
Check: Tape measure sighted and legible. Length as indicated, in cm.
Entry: 3.5 cm
